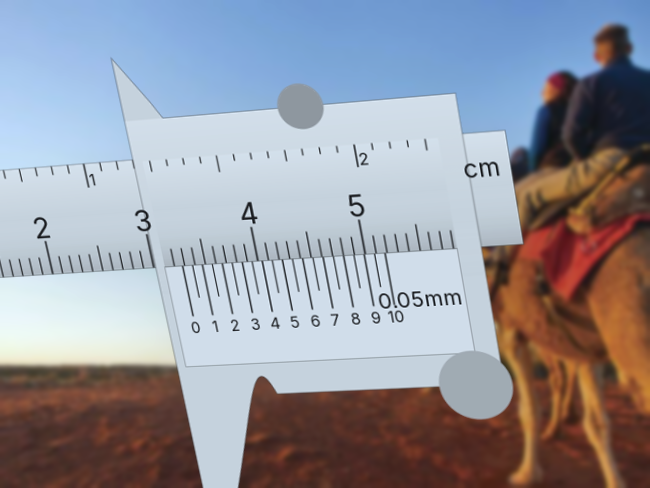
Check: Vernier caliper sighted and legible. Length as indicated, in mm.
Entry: 32.8 mm
